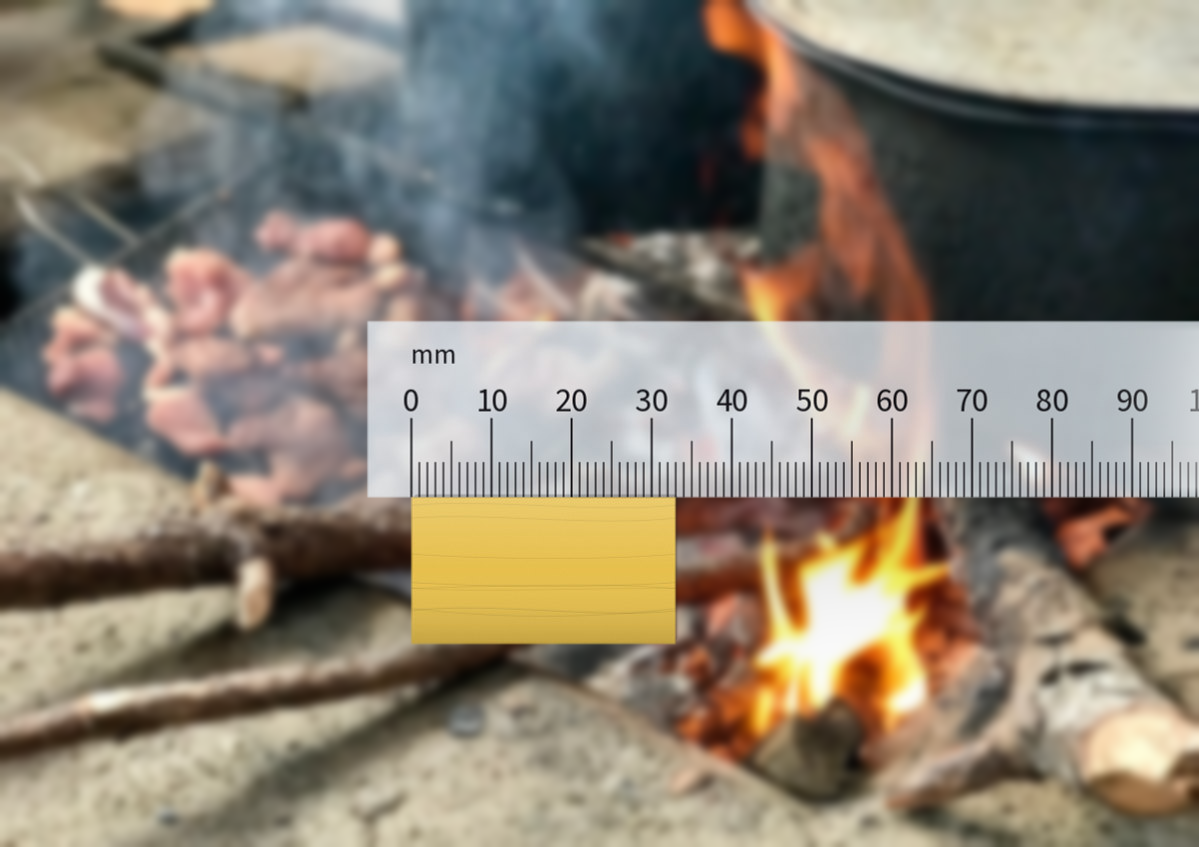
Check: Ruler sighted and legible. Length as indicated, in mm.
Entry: 33 mm
